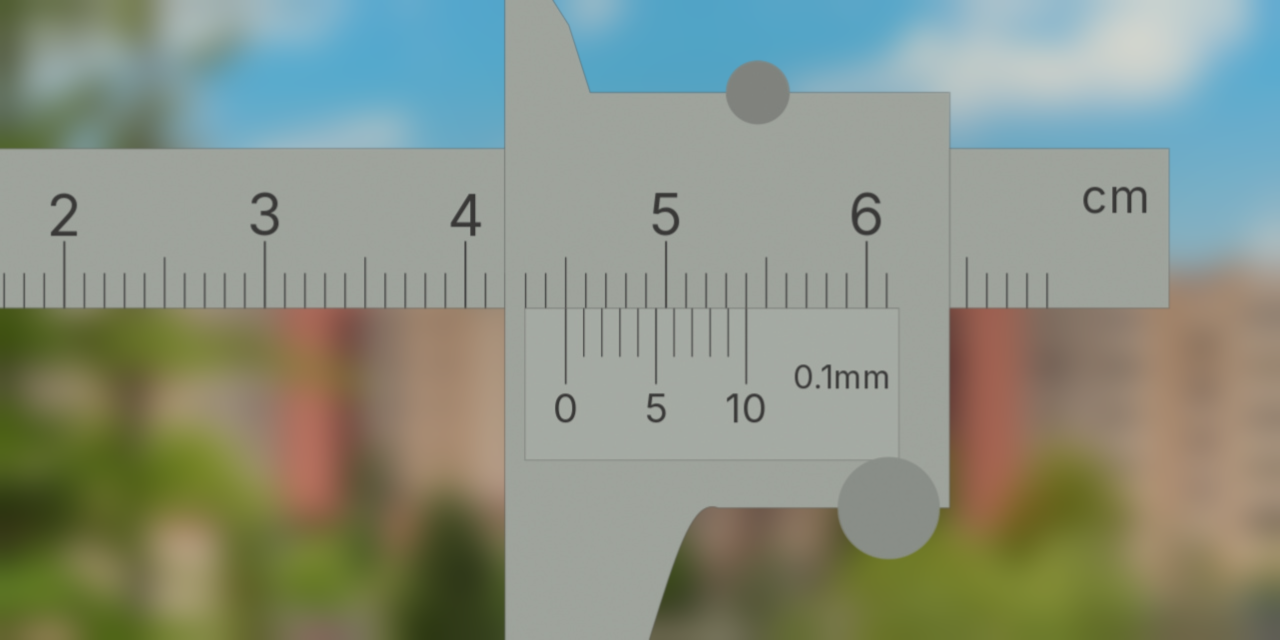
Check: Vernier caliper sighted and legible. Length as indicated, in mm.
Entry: 45.0 mm
